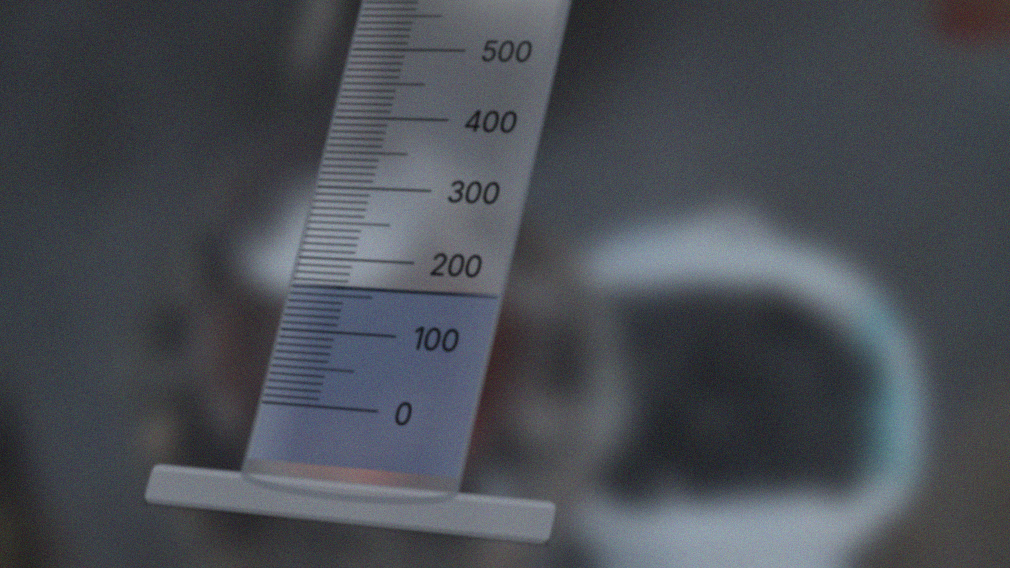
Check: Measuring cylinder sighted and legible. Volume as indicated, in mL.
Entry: 160 mL
